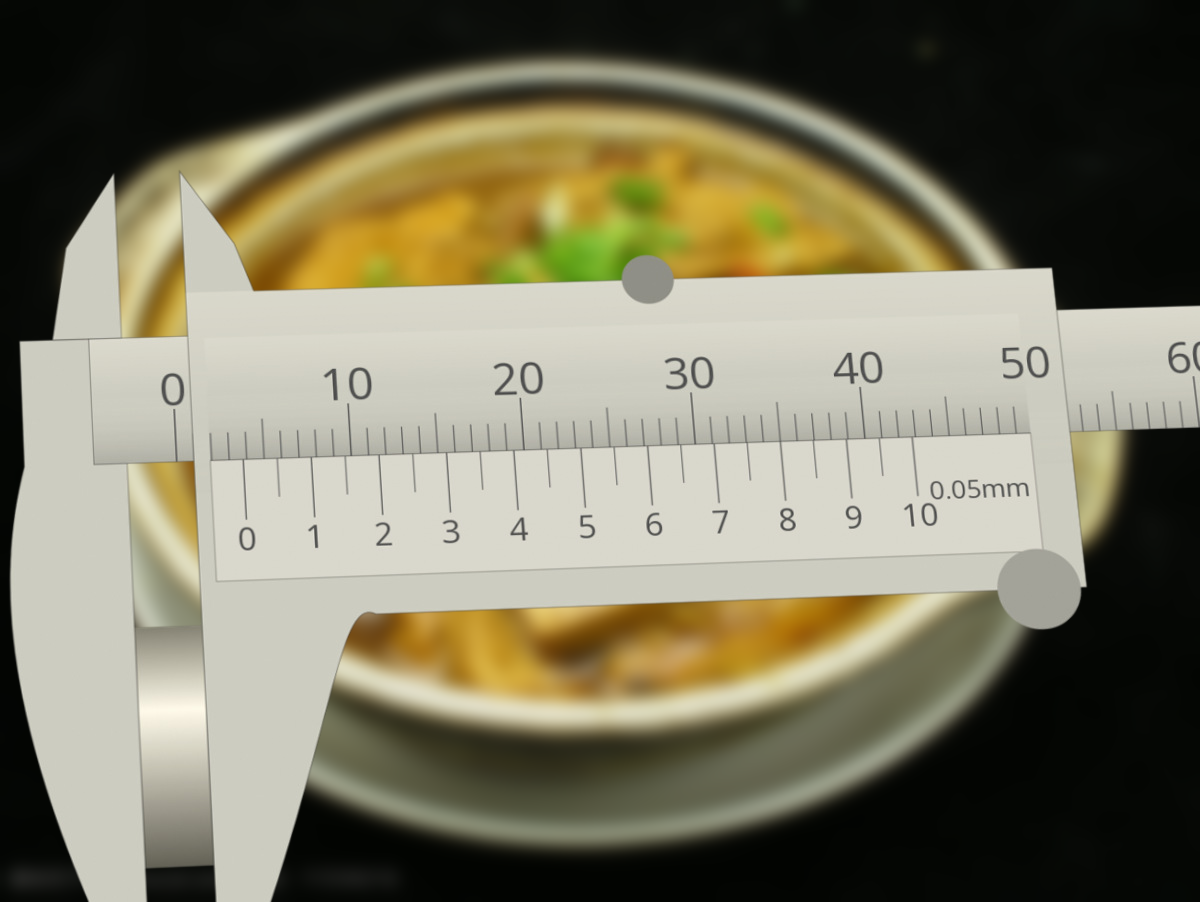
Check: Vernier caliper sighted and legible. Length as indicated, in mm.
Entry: 3.8 mm
